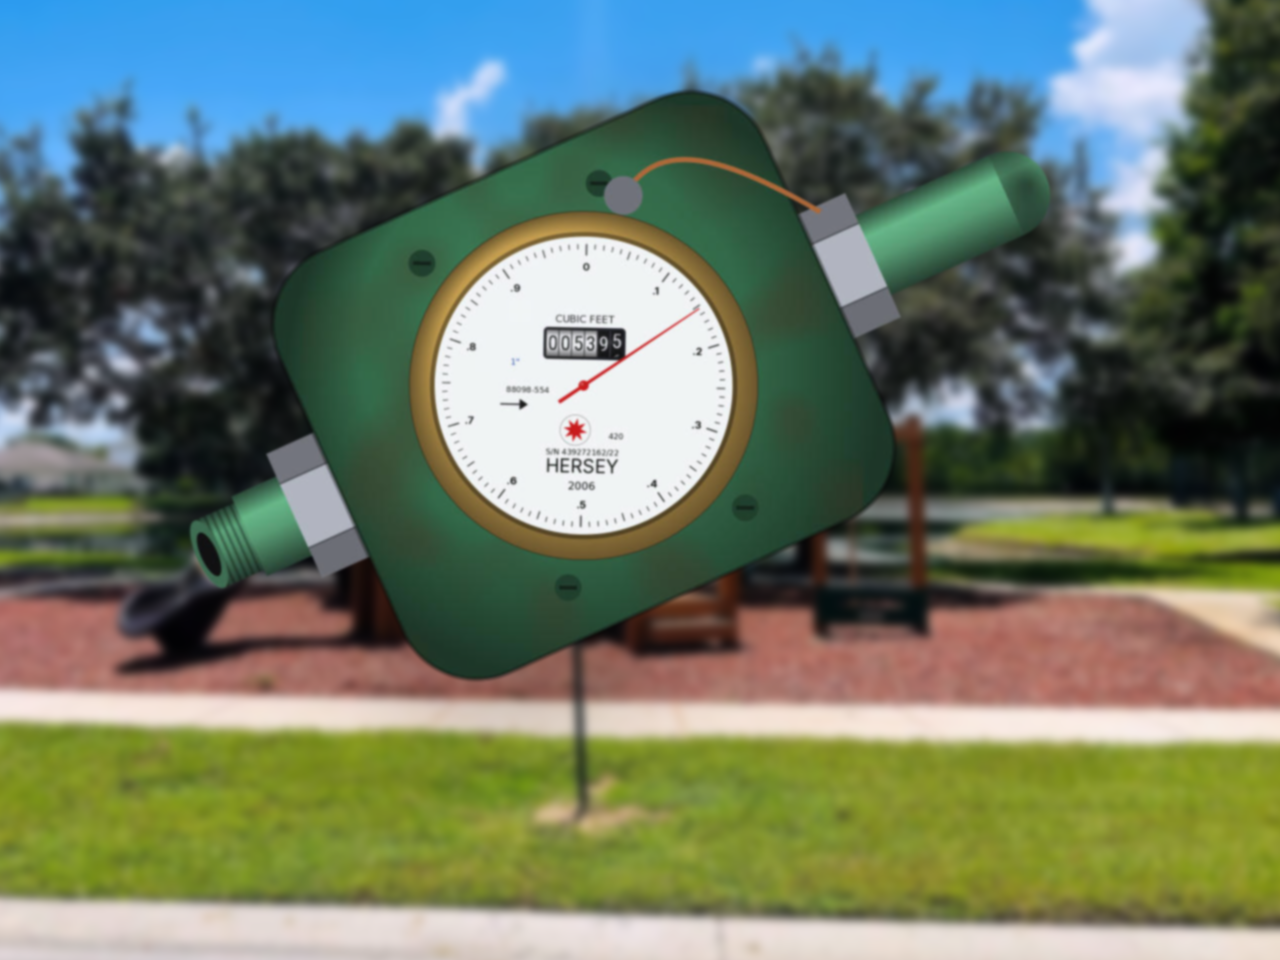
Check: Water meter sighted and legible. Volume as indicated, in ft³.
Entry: 5395.15 ft³
